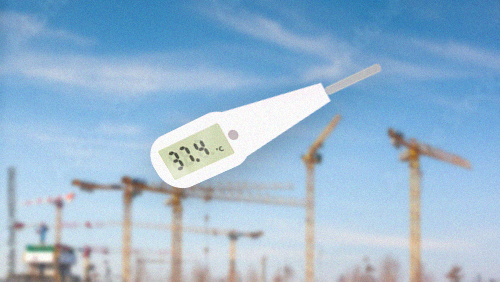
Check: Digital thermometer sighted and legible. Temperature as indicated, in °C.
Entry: 37.4 °C
